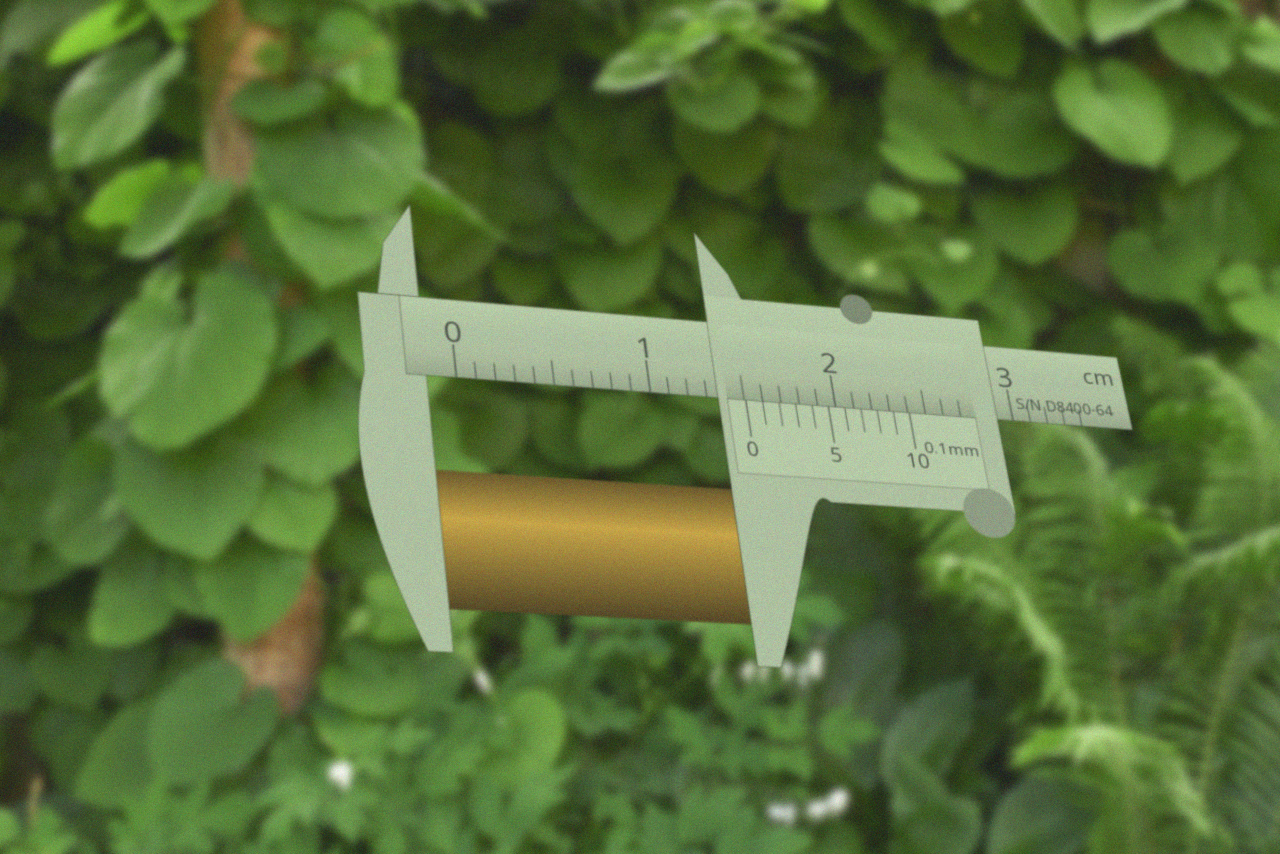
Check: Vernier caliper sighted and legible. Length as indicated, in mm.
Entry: 15.1 mm
